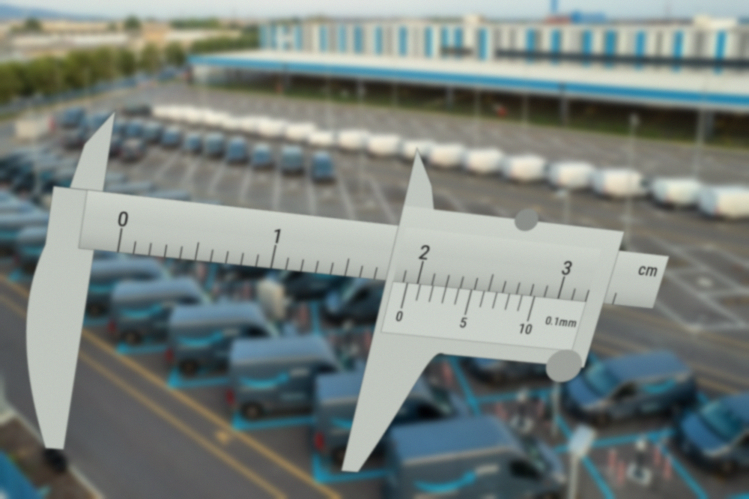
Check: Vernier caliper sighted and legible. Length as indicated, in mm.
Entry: 19.3 mm
